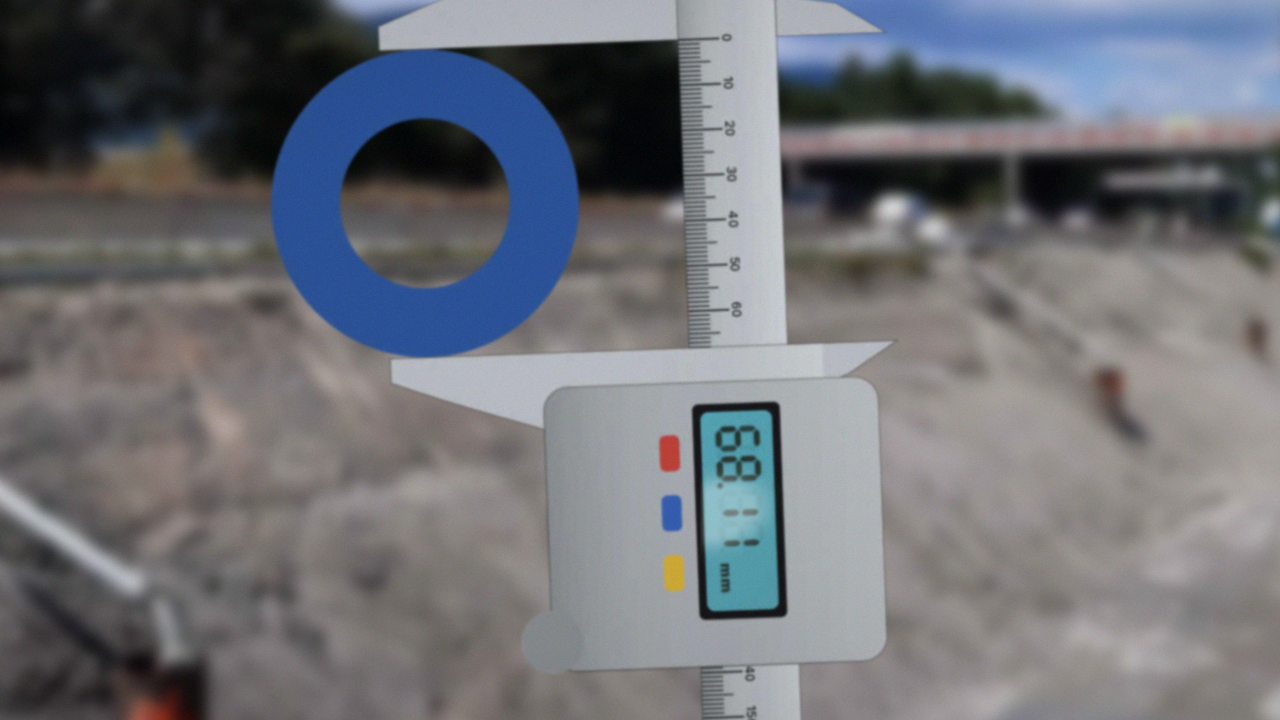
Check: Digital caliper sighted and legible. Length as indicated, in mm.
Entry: 68.11 mm
